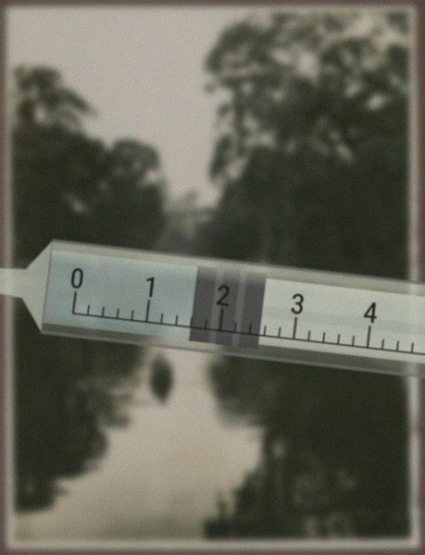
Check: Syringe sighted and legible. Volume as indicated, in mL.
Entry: 1.6 mL
